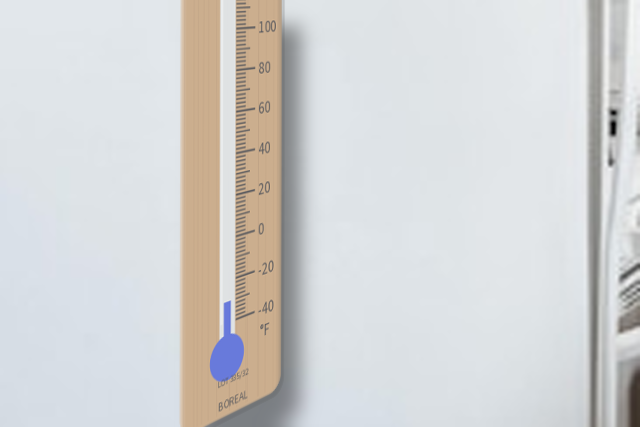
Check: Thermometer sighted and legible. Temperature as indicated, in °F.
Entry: -30 °F
